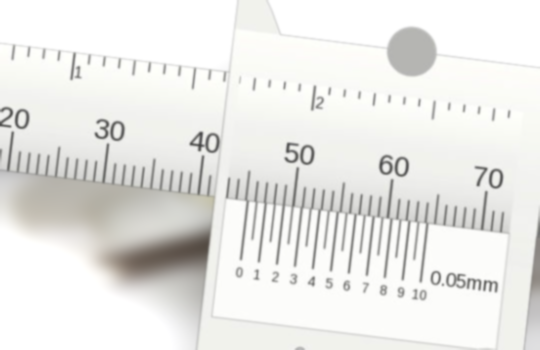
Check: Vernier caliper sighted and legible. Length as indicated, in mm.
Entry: 45.2 mm
